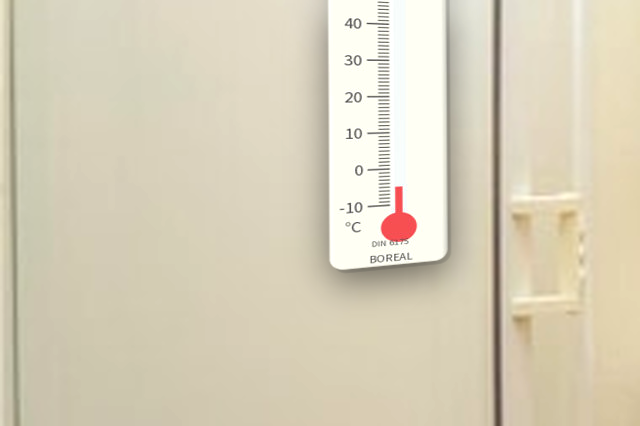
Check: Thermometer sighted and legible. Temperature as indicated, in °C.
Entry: -5 °C
